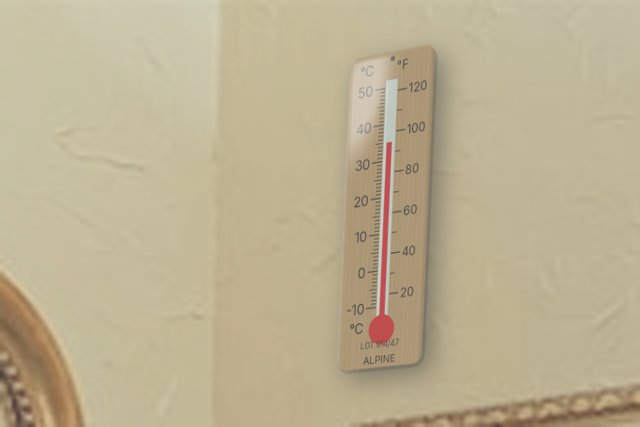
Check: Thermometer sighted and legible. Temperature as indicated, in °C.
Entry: 35 °C
